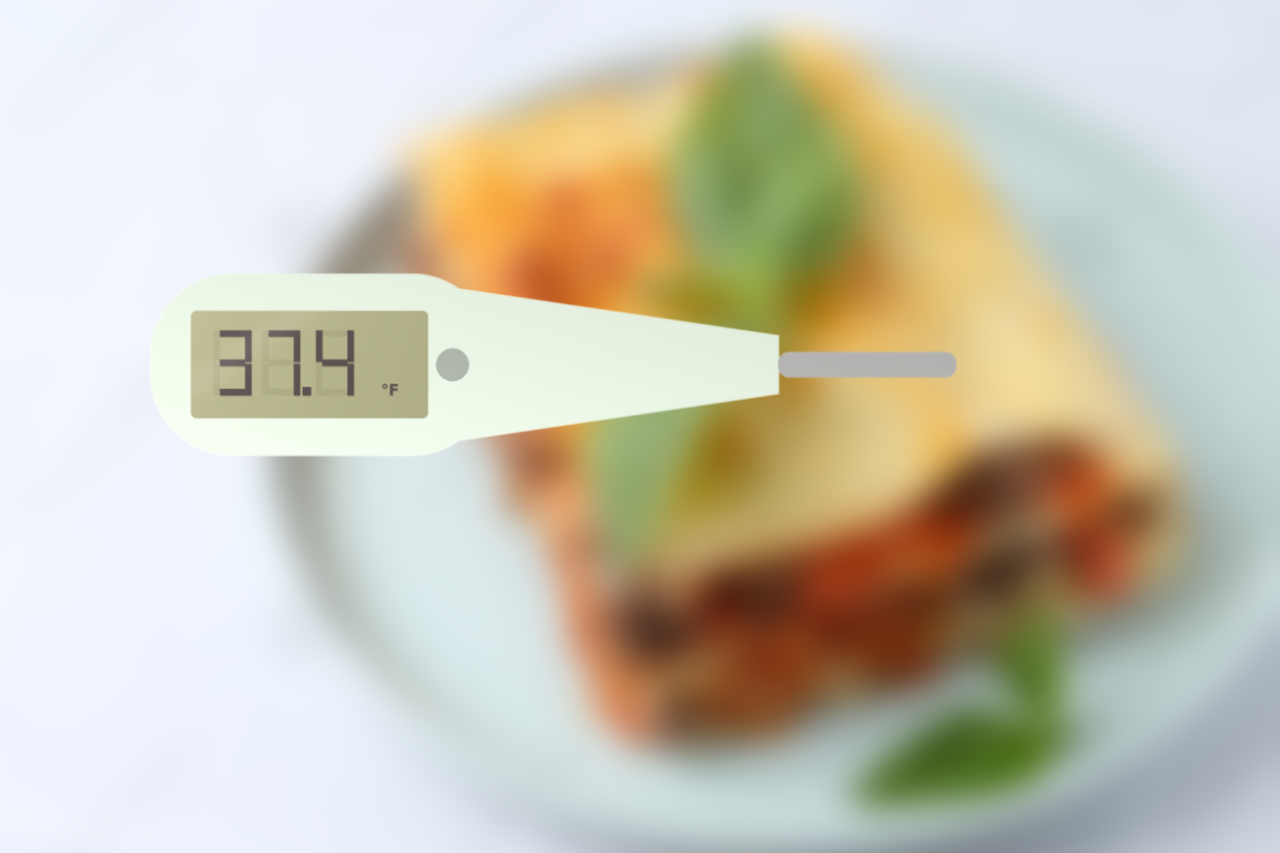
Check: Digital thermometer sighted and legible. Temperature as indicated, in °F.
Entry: 37.4 °F
